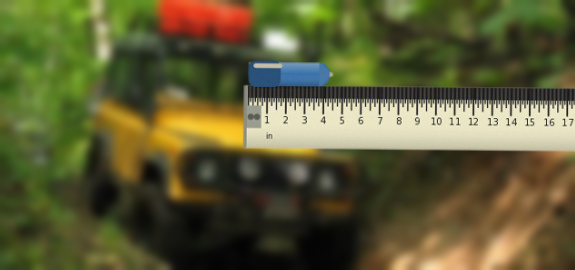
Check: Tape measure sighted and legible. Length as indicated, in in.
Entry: 4.5 in
